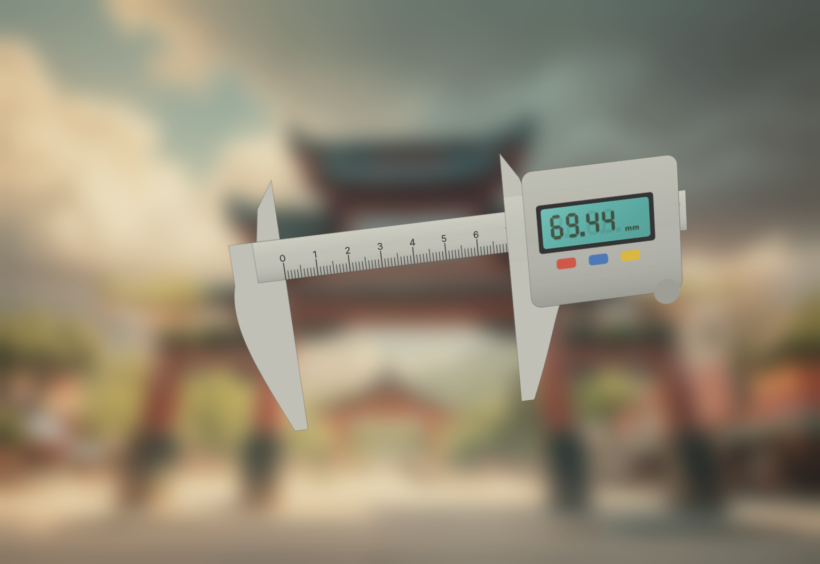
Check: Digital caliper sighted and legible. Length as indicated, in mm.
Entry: 69.44 mm
